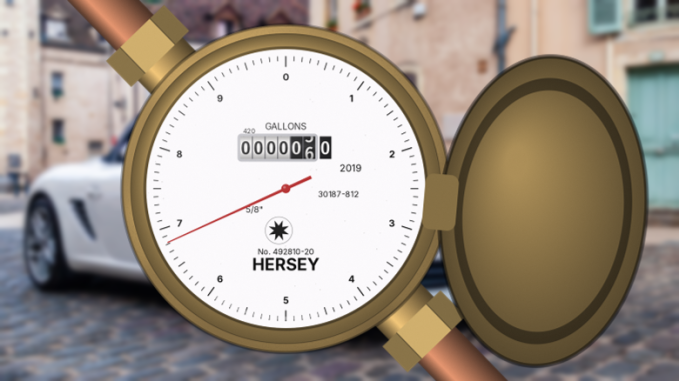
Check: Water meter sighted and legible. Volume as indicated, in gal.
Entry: 56.8 gal
